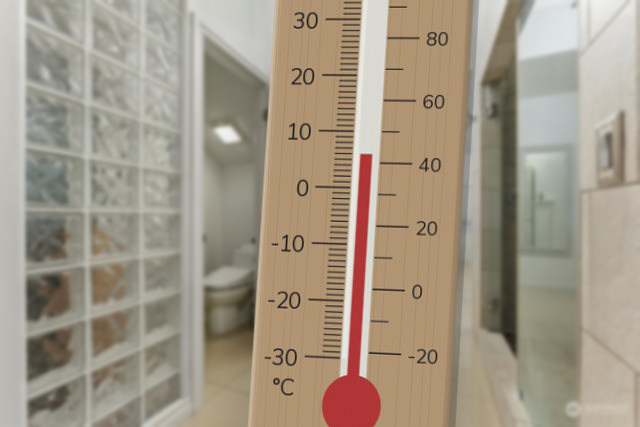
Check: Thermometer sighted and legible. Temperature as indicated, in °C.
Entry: 6 °C
